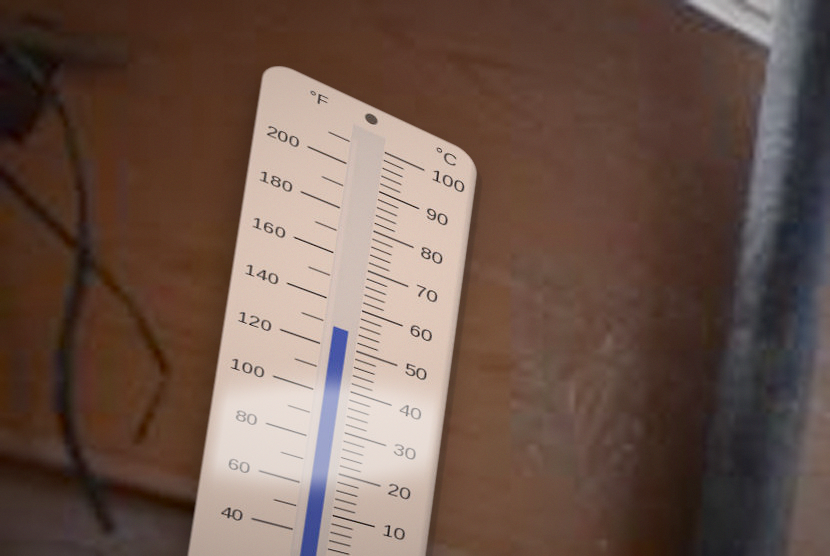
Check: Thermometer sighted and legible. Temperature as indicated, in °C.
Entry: 54 °C
